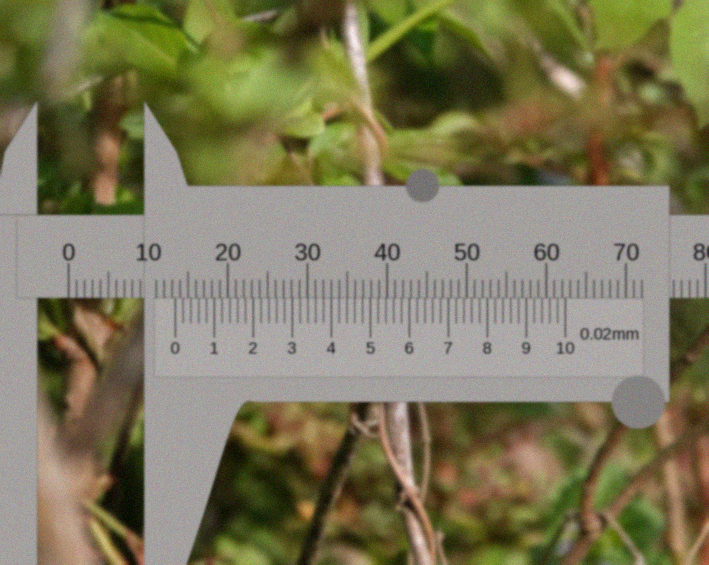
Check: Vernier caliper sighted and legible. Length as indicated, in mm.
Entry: 13.4 mm
